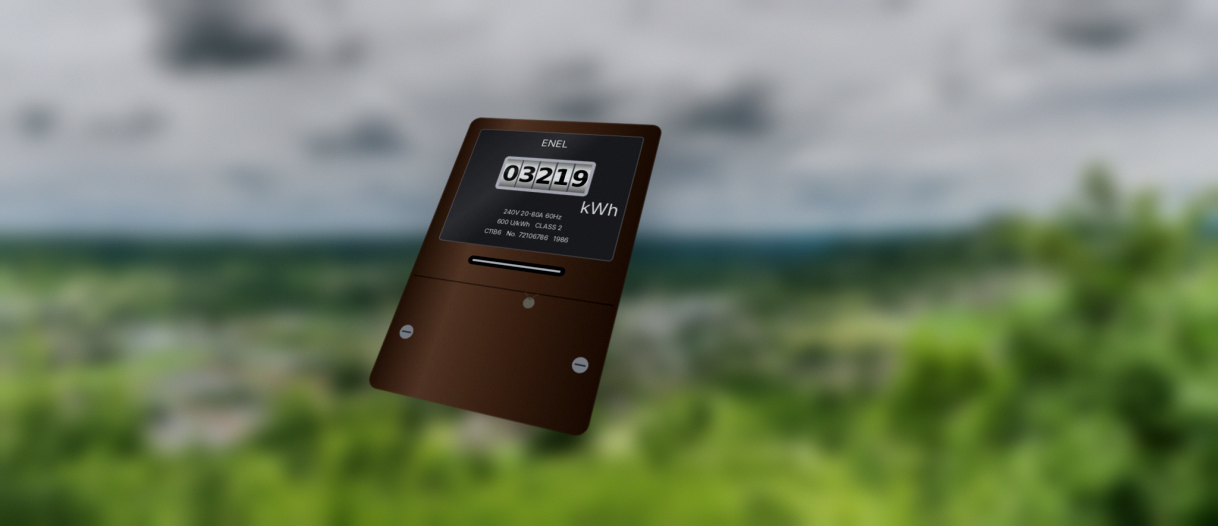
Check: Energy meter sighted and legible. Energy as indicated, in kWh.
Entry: 3219 kWh
